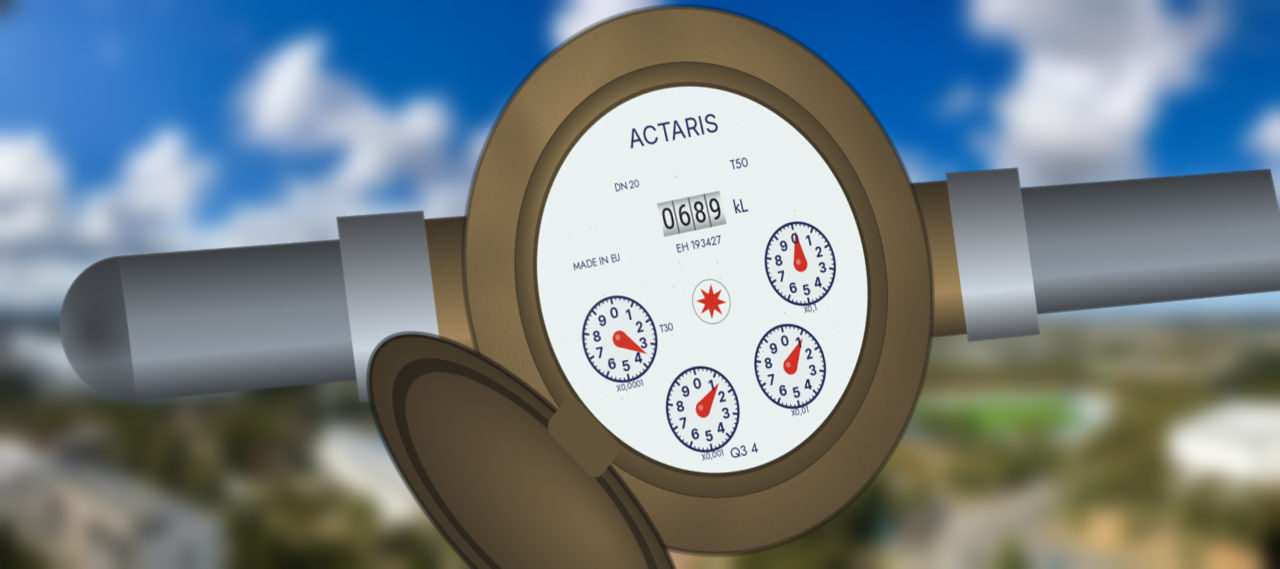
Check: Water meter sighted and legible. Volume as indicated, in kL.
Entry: 689.0113 kL
